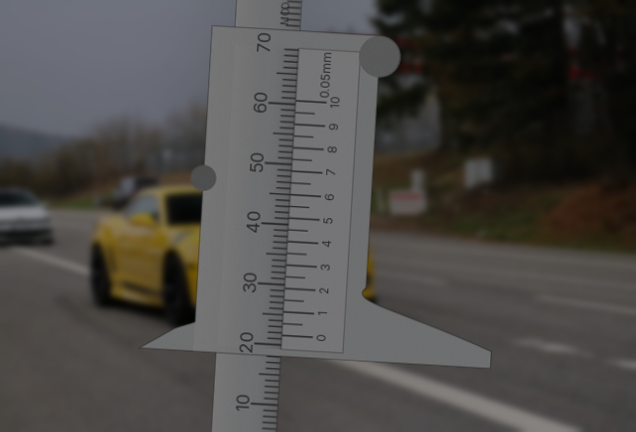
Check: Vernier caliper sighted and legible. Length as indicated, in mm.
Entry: 21.6 mm
